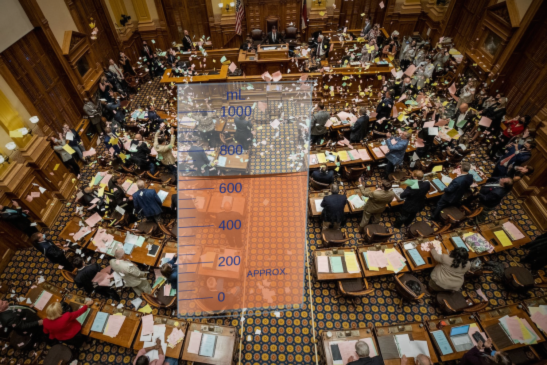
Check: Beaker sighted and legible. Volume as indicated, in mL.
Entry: 650 mL
